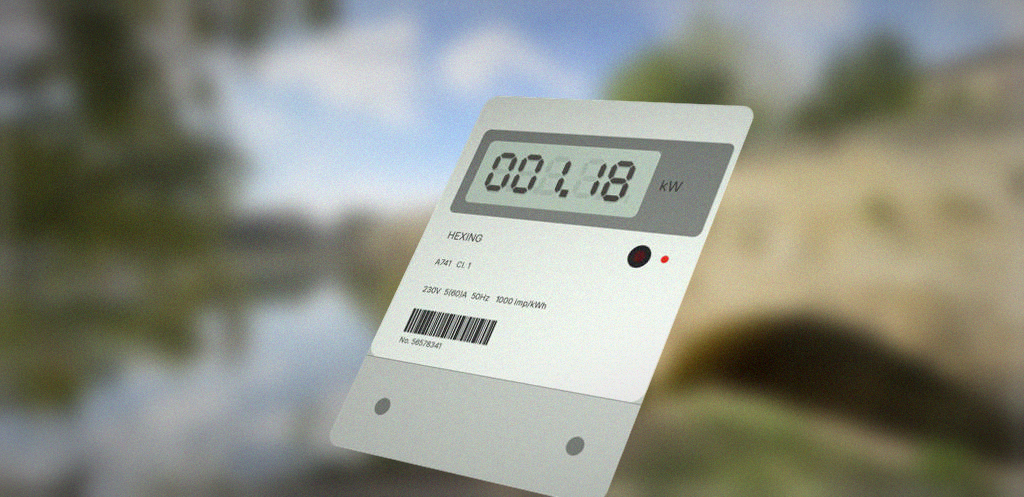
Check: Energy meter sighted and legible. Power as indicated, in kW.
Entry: 1.18 kW
